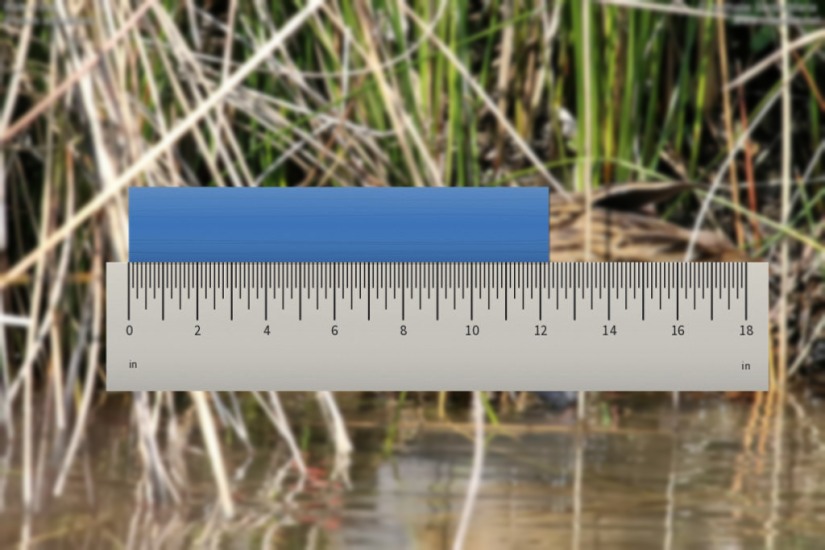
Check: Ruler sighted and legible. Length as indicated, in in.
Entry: 12.25 in
